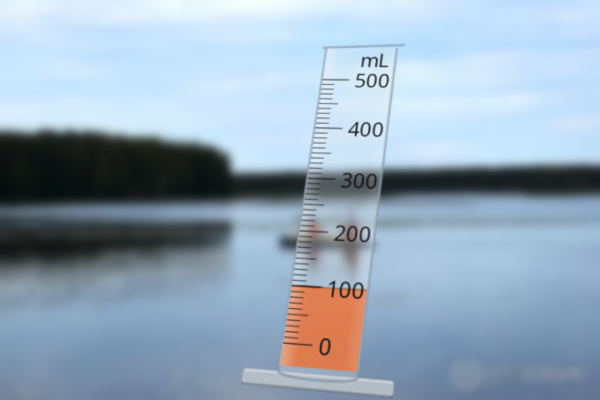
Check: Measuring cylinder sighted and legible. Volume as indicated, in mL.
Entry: 100 mL
